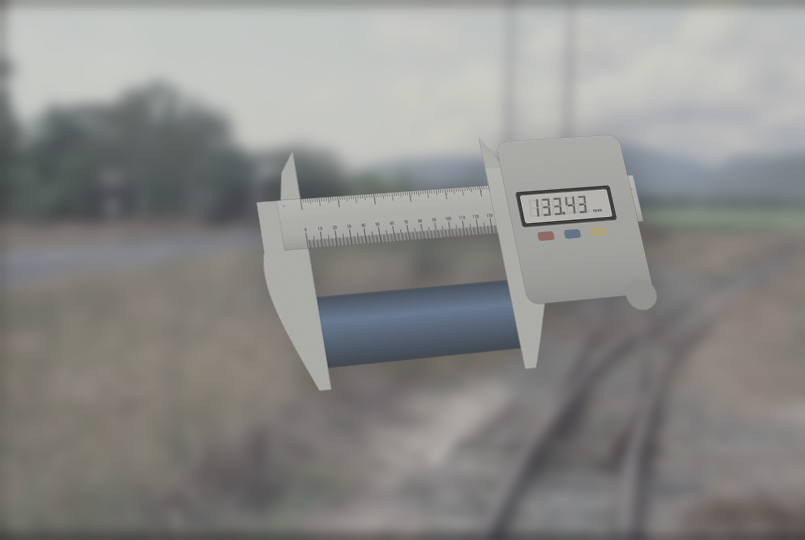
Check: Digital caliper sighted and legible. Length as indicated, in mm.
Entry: 133.43 mm
